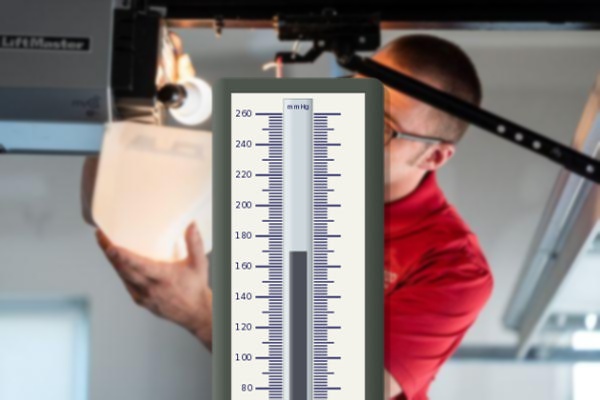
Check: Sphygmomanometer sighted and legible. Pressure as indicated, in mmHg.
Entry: 170 mmHg
